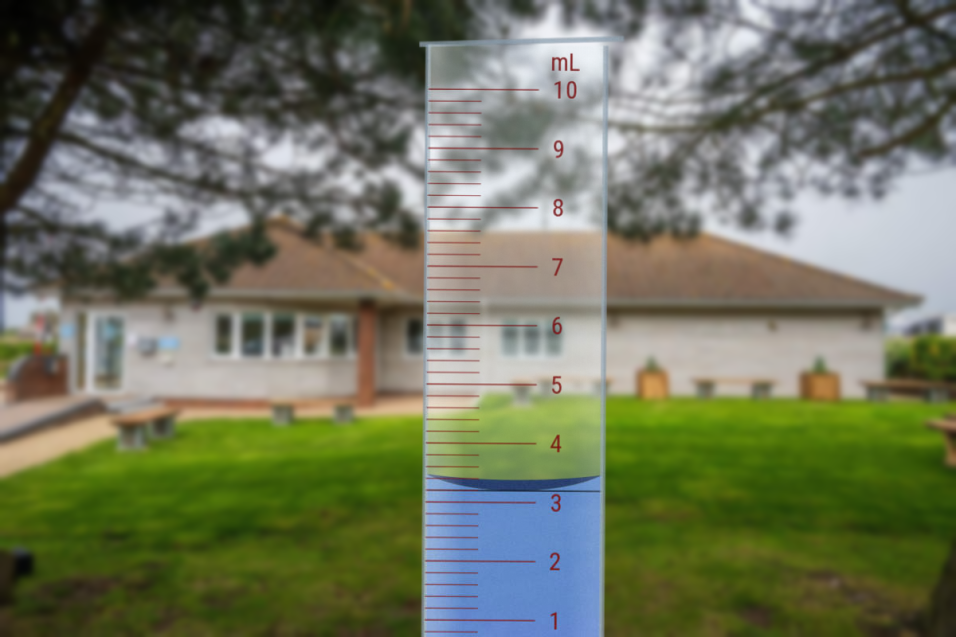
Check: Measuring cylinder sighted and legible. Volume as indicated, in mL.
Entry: 3.2 mL
